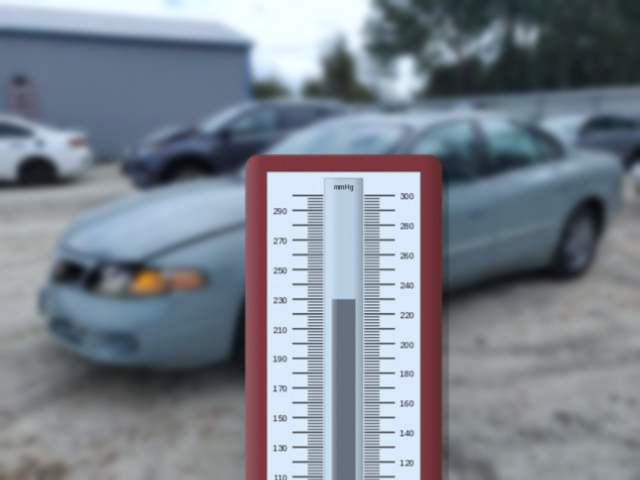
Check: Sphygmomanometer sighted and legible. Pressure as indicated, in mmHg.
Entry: 230 mmHg
